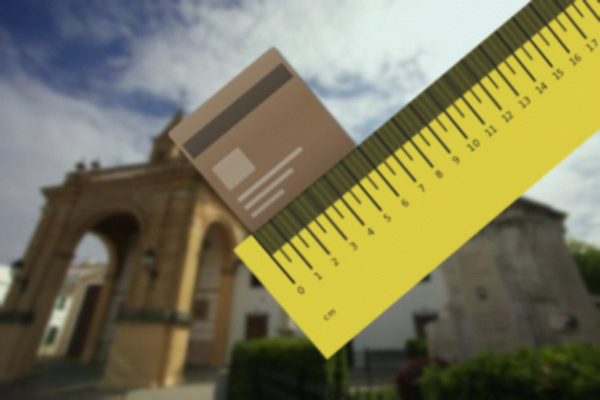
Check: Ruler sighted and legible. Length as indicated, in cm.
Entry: 6 cm
